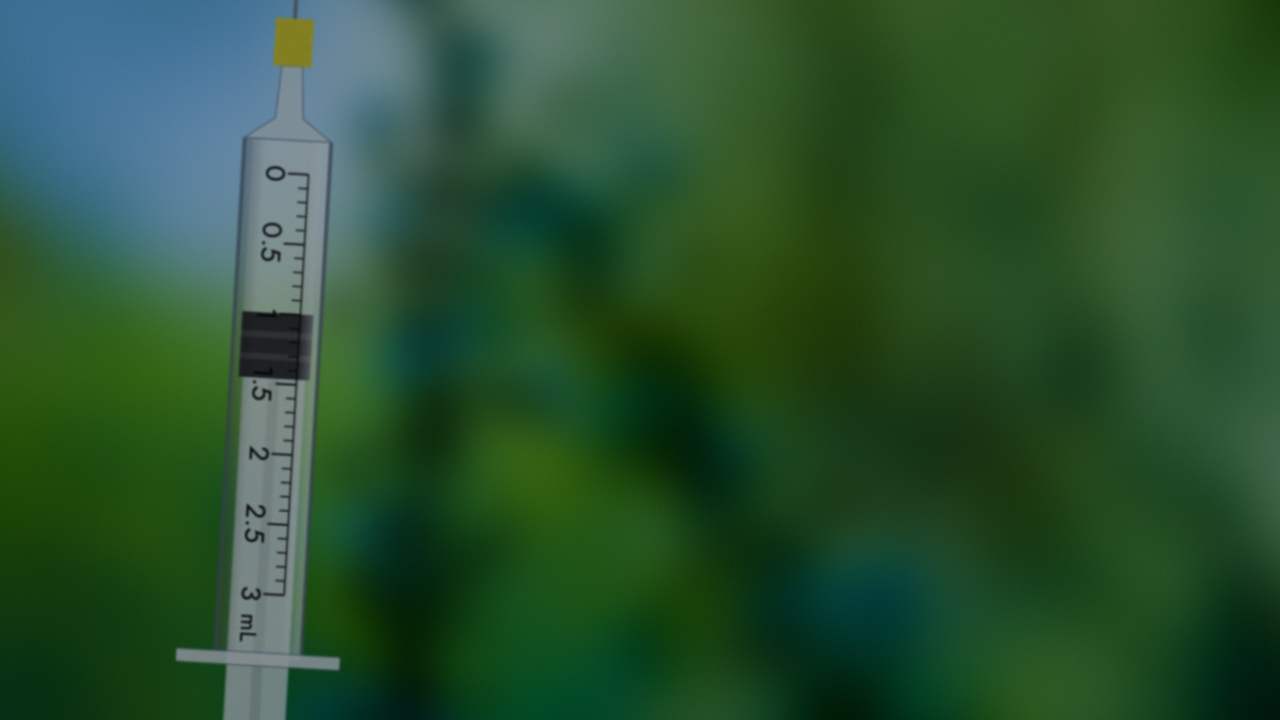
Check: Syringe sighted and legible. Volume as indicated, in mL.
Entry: 1 mL
